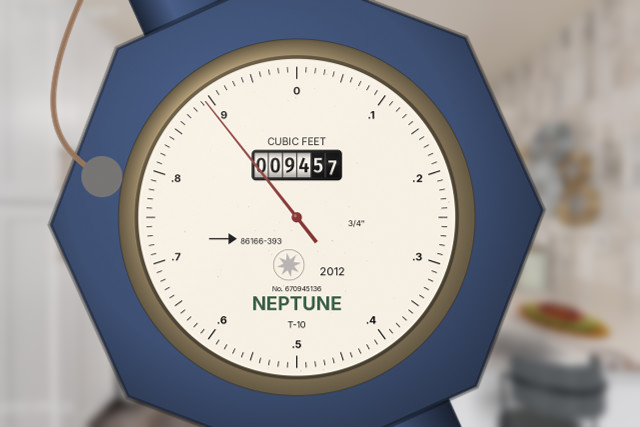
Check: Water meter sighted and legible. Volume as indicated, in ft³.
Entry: 9456.89 ft³
